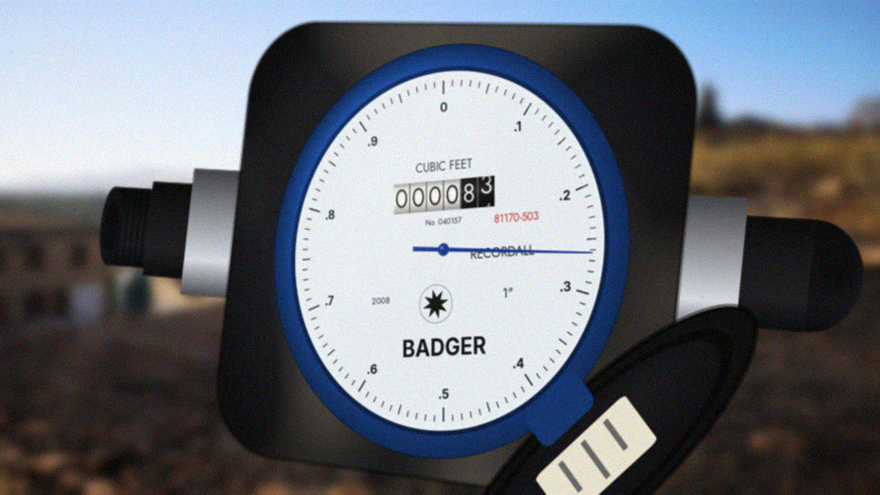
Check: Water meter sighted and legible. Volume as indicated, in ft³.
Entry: 83.26 ft³
